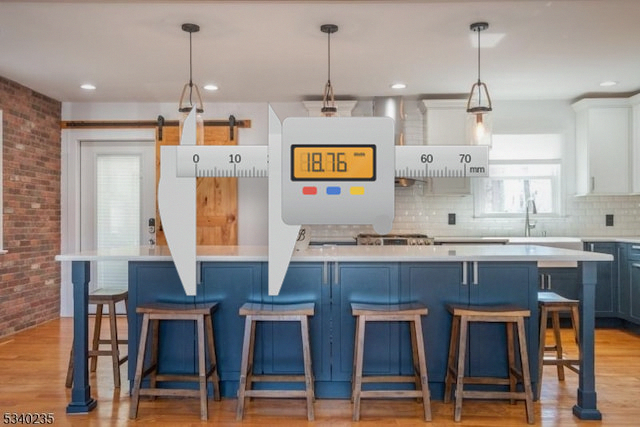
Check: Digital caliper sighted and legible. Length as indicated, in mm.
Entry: 18.76 mm
